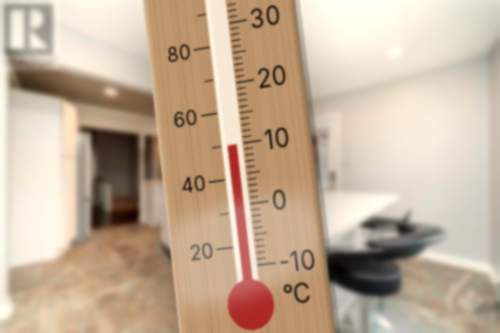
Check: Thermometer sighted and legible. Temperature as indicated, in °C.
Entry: 10 °C
